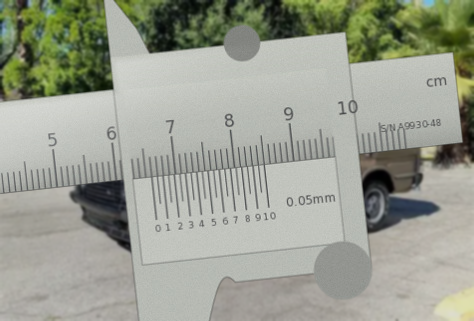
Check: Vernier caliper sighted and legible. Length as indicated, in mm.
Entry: 66.0 mm
